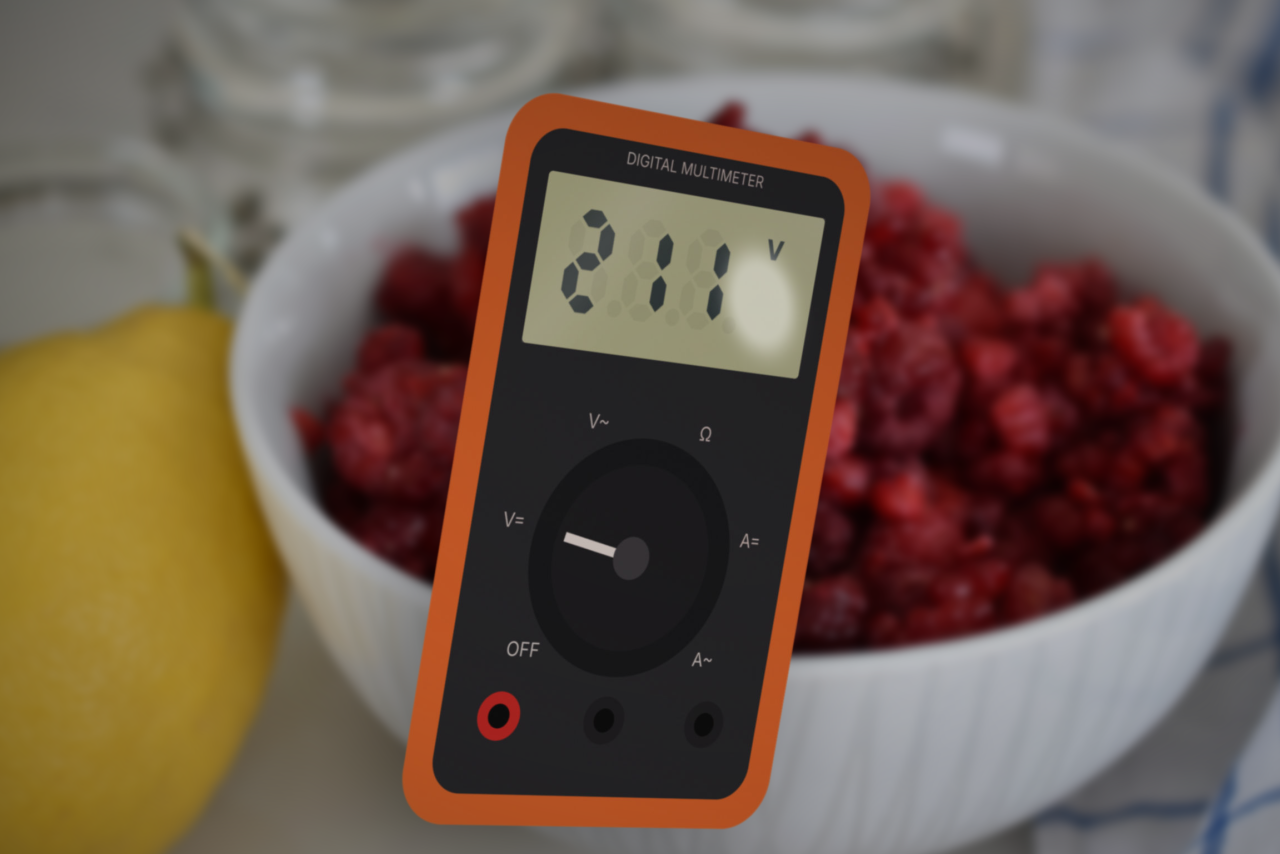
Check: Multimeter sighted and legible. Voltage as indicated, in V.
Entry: 211 V
